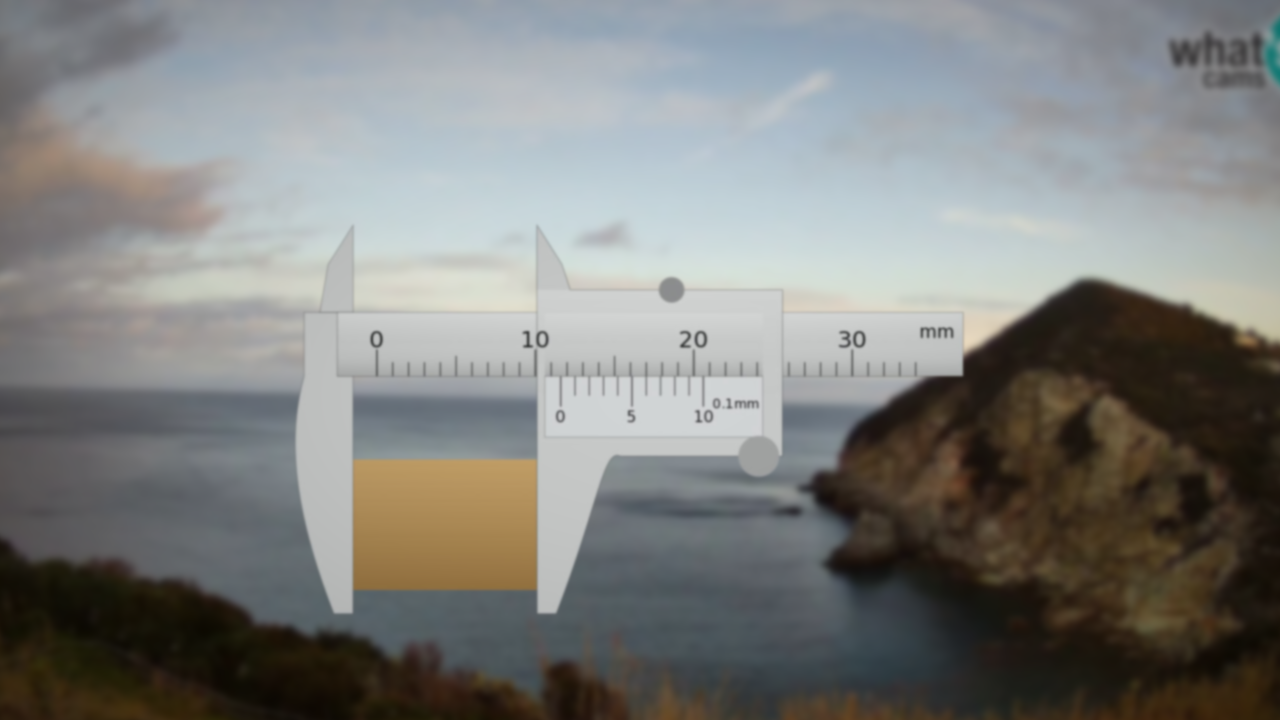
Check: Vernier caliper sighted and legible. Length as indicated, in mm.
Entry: 11.6 mm
